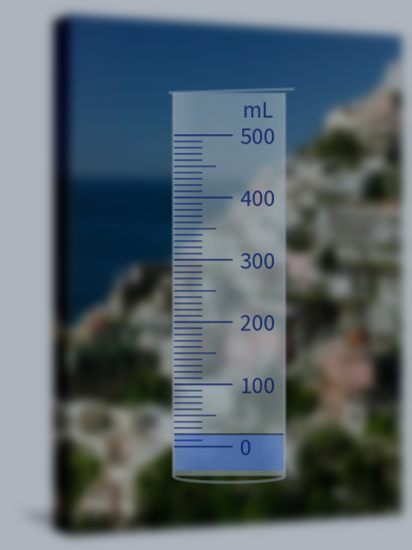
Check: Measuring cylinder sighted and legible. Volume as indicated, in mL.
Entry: 20 mL
